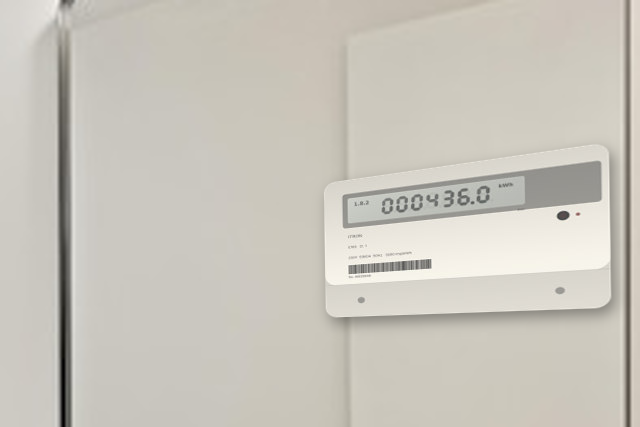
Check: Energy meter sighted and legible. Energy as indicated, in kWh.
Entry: 436.0 kWh
